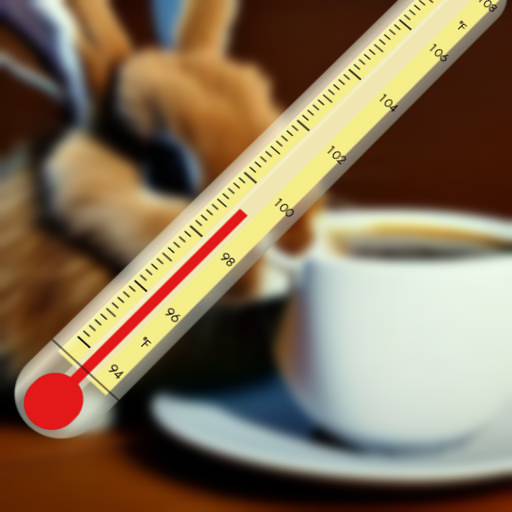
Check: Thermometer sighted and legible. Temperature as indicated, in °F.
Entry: 99.2 °F
